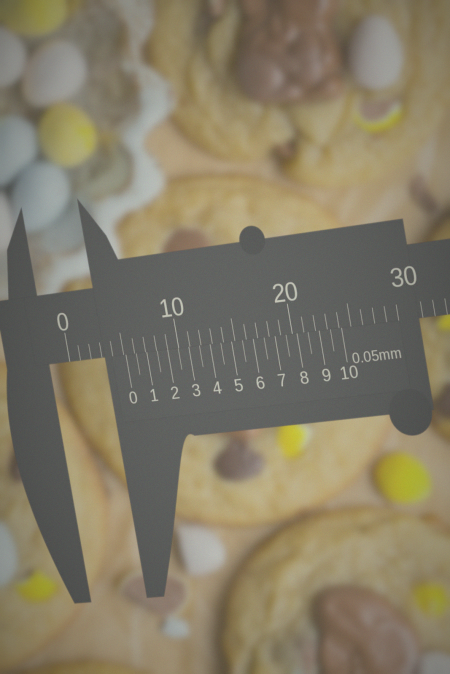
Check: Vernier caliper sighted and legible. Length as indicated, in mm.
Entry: 5.2 mm
